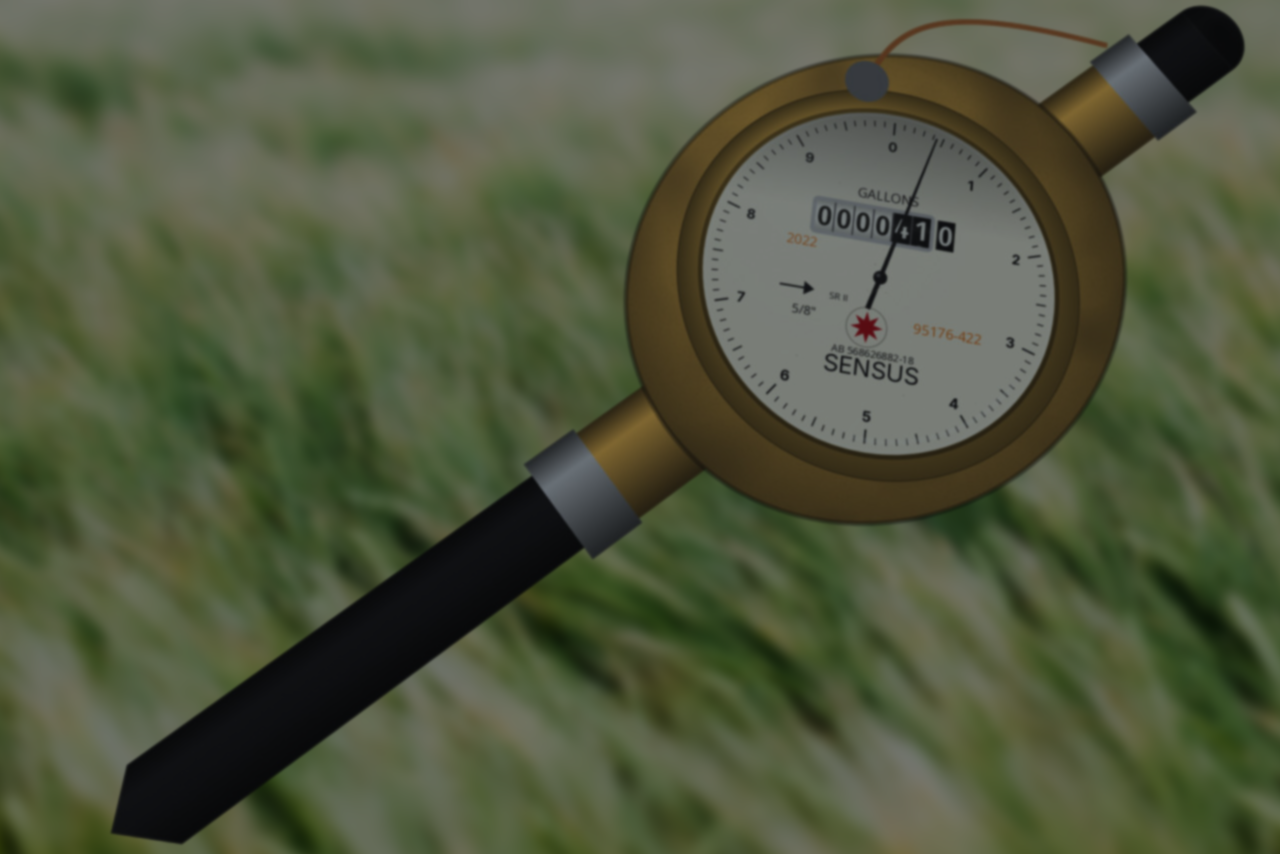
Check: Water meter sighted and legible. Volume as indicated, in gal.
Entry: 410.4 gal
